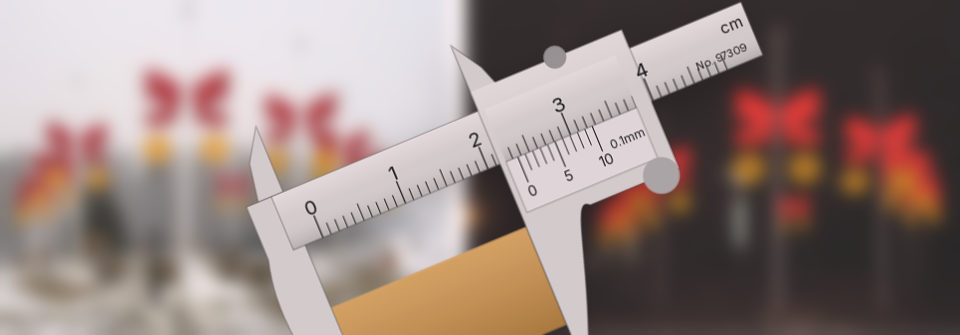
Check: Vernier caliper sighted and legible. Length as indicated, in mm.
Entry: 23.6 mm
